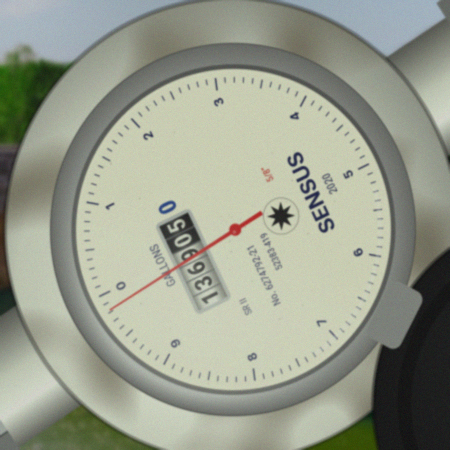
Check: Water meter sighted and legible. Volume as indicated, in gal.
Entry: 1369049.8 gal
